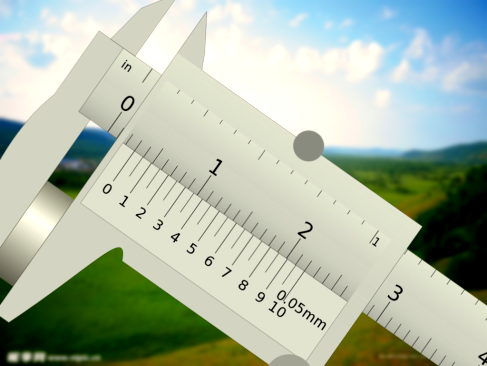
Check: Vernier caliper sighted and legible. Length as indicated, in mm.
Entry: 3.0 mm
